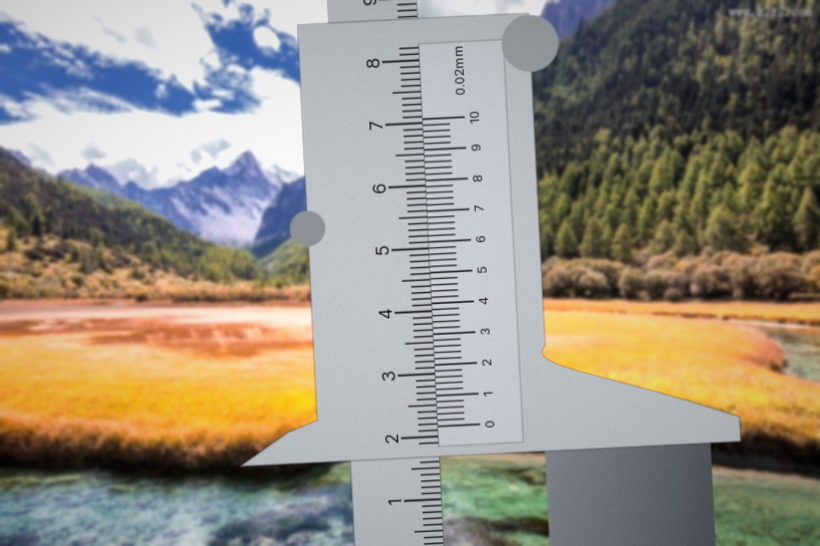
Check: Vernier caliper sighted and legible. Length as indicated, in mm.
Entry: 21.6 mm
